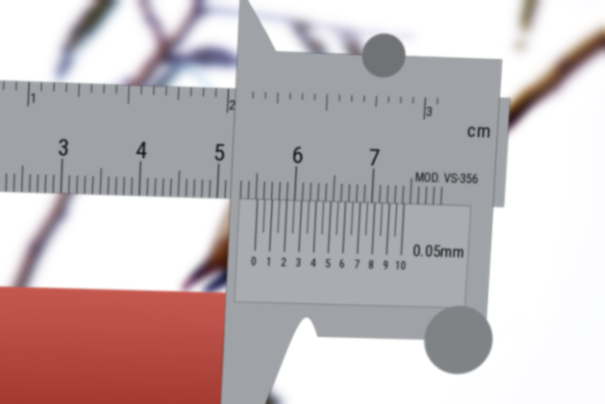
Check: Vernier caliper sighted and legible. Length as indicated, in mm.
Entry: 55.2 mm
